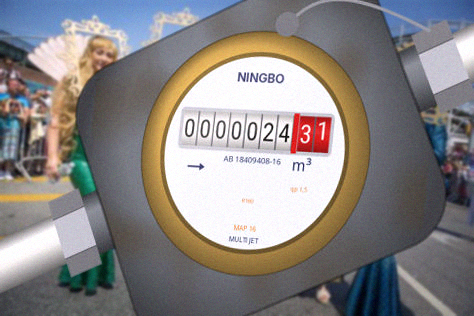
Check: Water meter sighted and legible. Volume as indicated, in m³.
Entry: 24.31 m³
